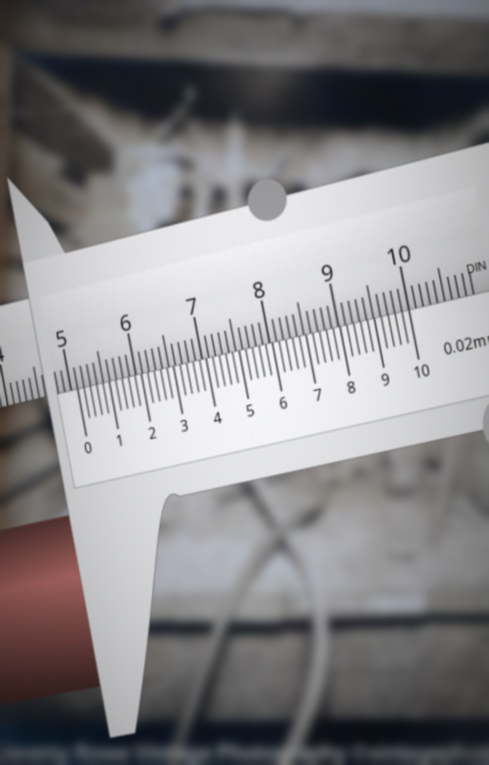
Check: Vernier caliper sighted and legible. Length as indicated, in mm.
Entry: 51.0 mm
